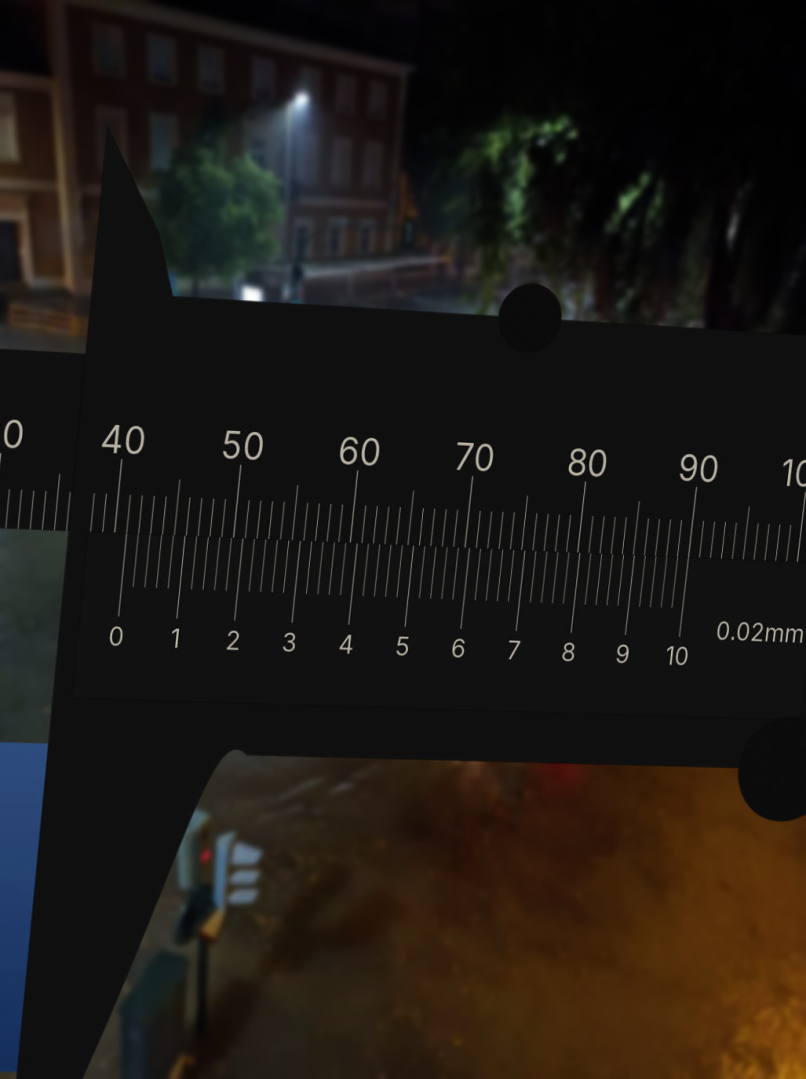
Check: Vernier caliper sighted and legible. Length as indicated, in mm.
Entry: 41.0 mm
